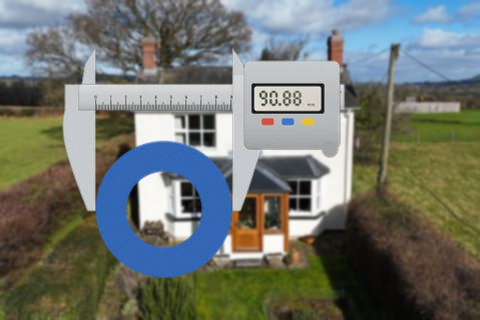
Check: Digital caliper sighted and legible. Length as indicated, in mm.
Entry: 90.88 mm
